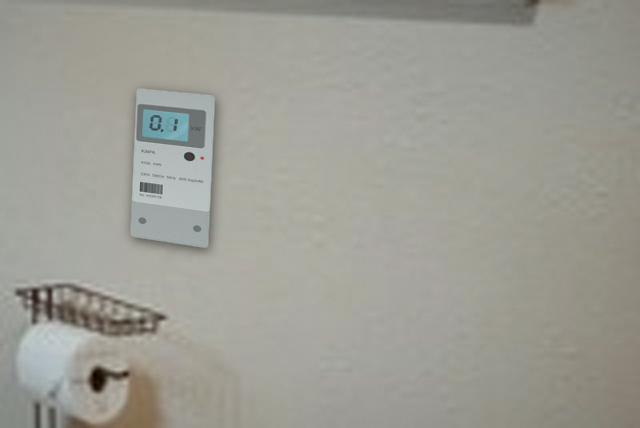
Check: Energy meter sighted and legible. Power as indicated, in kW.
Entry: 0.1 kW
